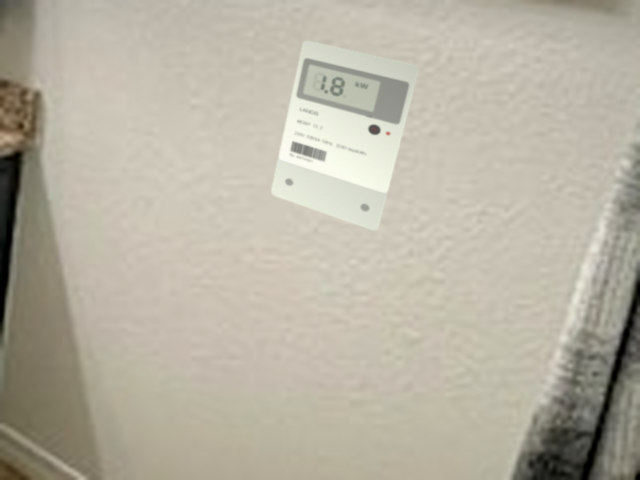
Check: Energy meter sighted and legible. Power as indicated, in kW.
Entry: 1.8 kW
